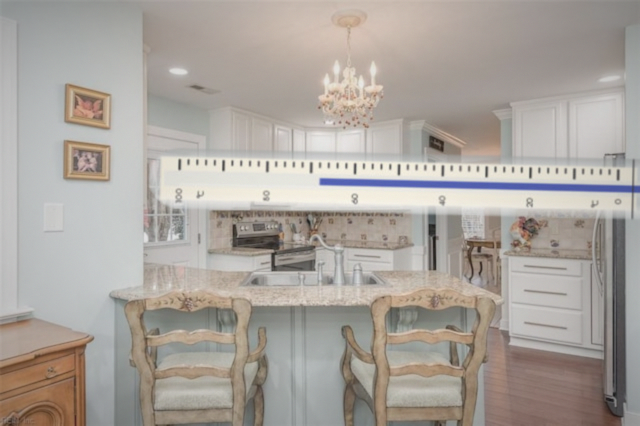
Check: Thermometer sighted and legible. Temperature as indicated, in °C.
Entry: 68 °C
